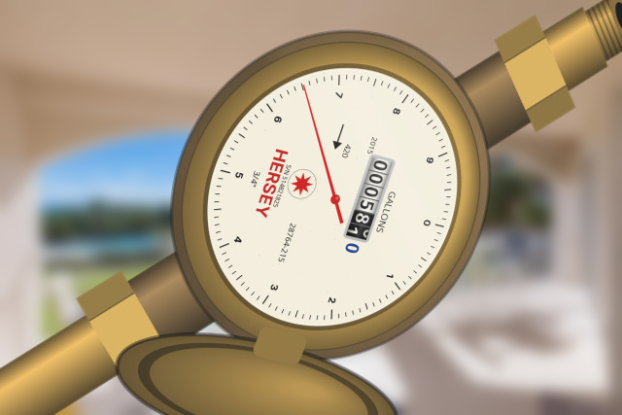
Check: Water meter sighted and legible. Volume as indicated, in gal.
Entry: 5806.5 gal
